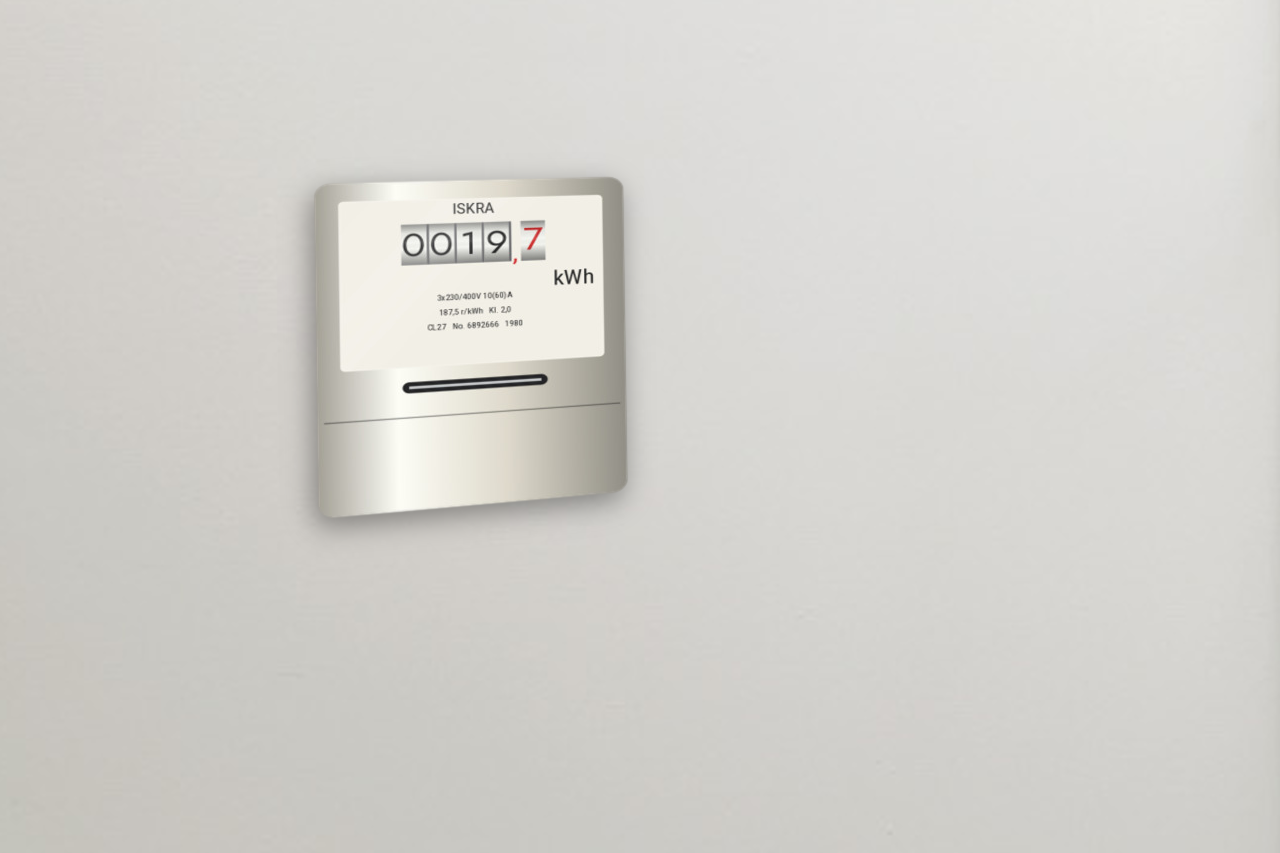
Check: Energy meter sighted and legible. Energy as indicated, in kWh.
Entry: 19.7 kWh
